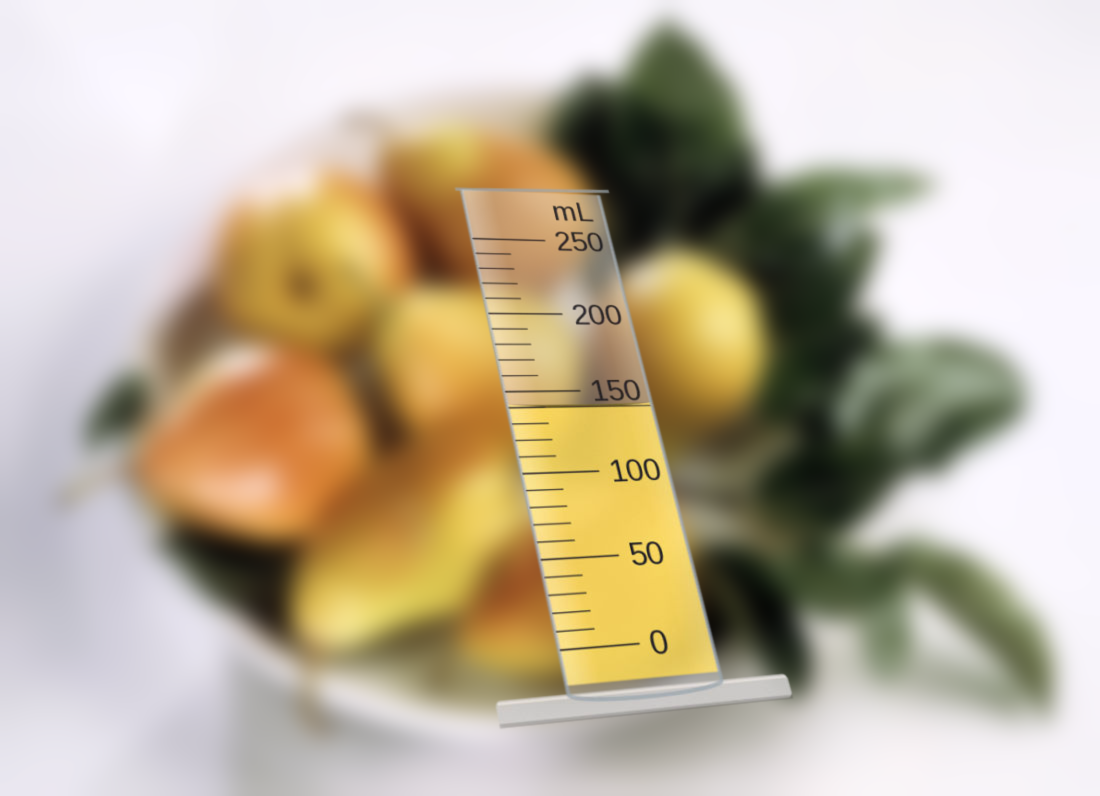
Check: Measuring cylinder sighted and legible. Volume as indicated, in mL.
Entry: 140 mL
